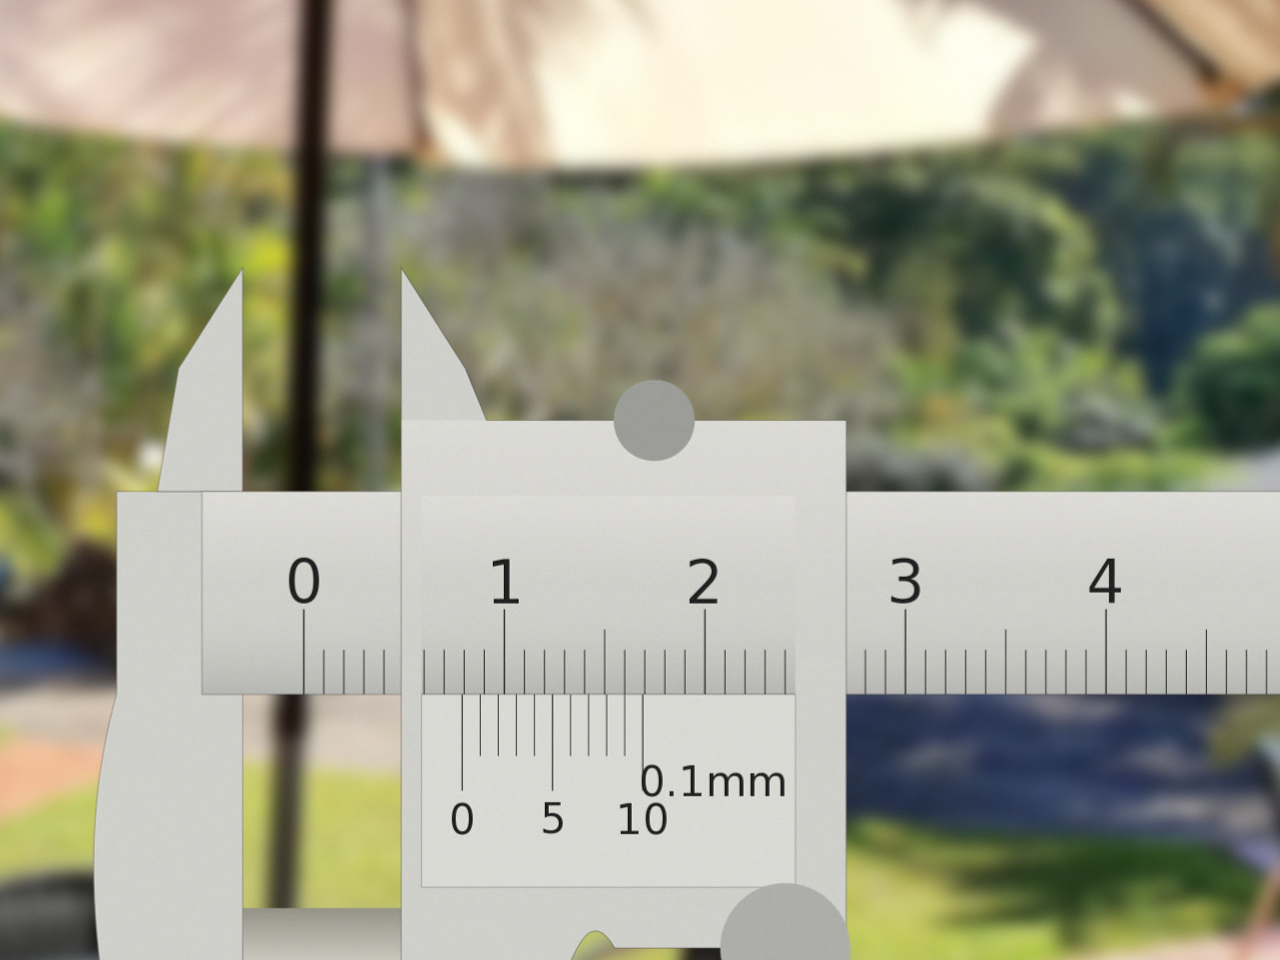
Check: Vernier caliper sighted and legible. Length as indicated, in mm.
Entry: 7.9 mm
